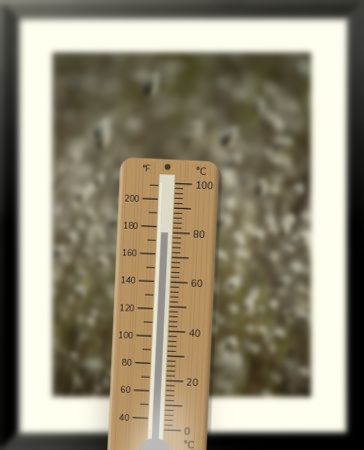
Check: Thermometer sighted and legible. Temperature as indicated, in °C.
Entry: 80 °C
